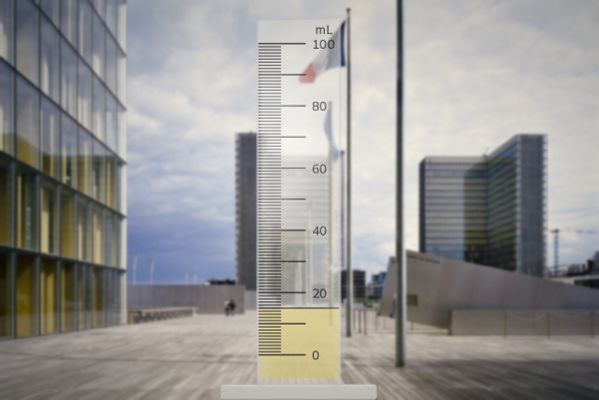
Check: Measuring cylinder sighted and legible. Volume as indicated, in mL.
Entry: 15 mL
